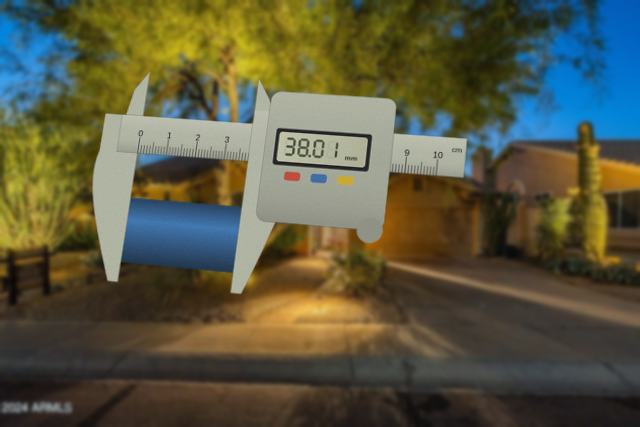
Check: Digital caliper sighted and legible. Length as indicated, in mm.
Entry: 38.01 mm
